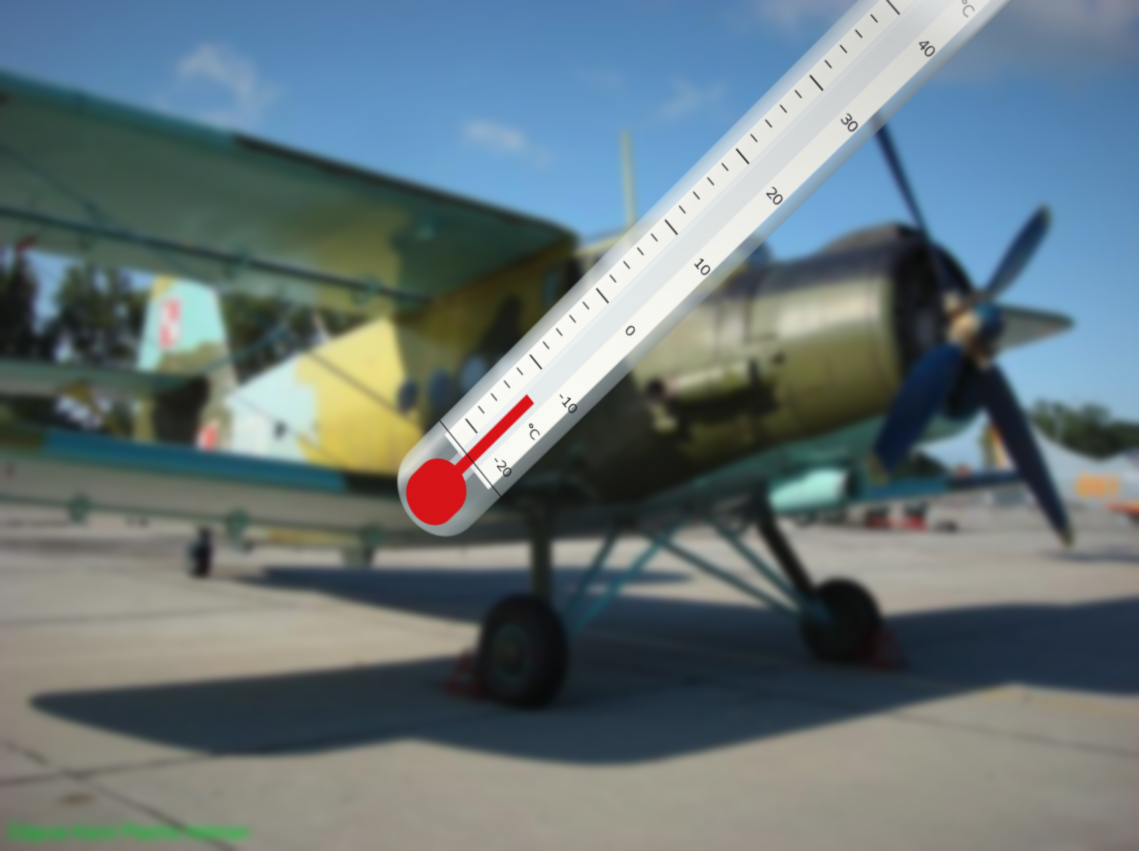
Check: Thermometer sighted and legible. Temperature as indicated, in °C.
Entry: -13 °C
